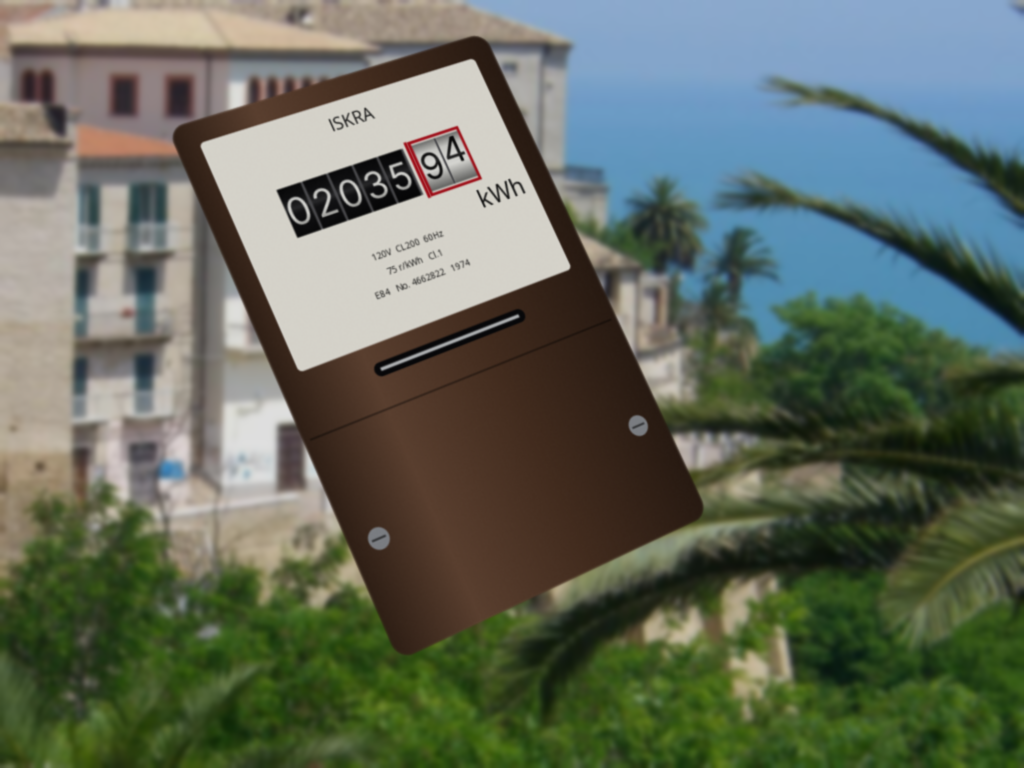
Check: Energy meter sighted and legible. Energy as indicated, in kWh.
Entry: 2035.94 kWh
